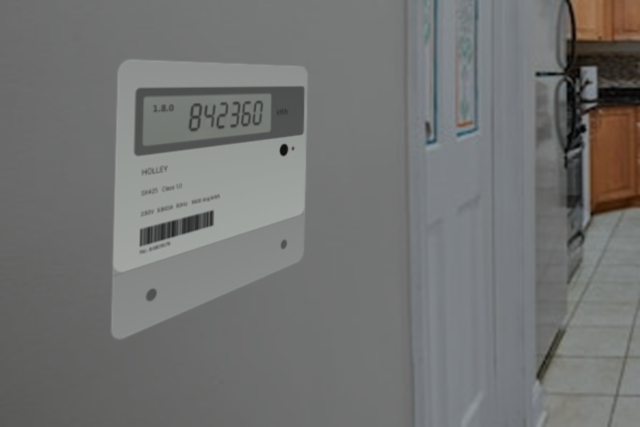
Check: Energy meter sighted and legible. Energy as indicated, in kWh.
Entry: 842360 kWh
